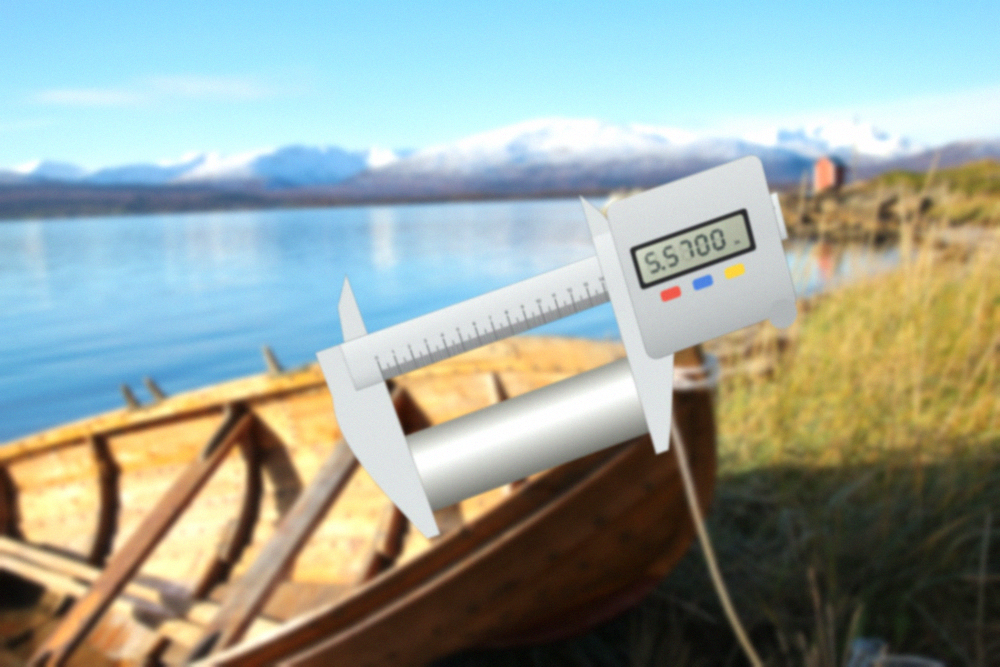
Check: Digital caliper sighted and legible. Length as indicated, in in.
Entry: 5.5700 in
